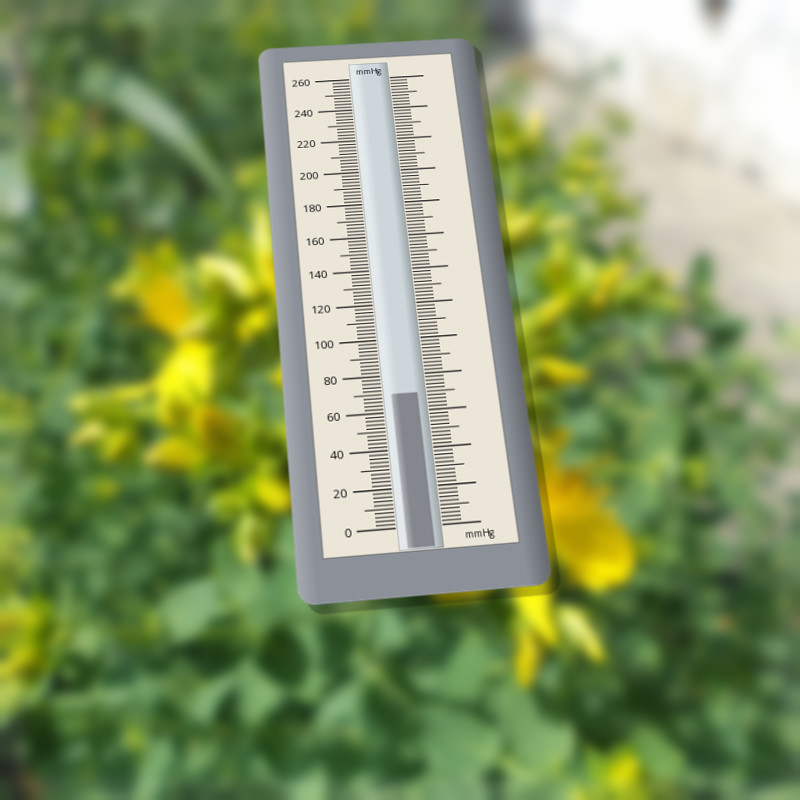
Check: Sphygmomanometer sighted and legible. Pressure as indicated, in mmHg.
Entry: 70 mmHg
